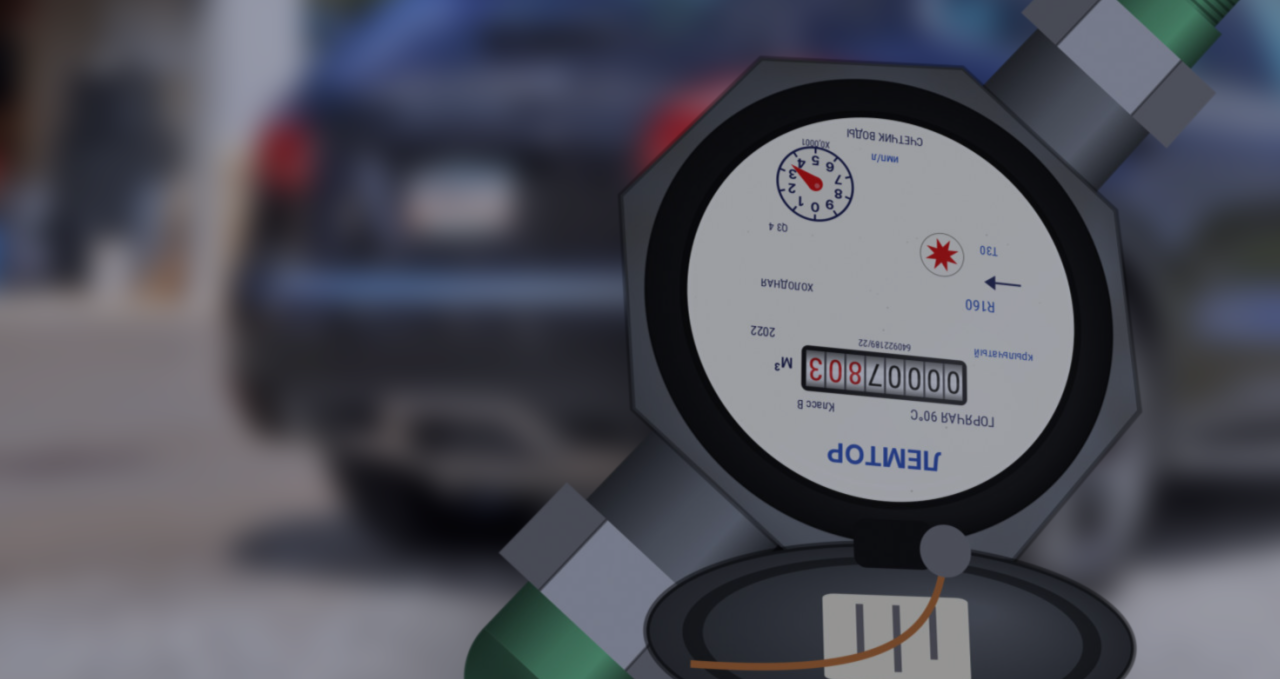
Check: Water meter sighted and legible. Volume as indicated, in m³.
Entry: 7.8033 m³
